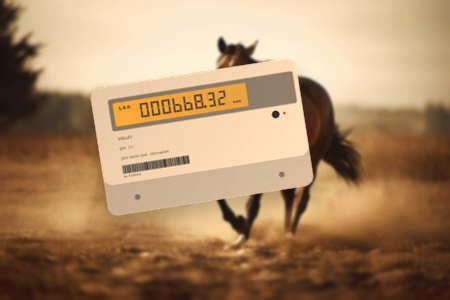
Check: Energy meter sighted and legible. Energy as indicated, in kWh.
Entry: 668.32 kWh
